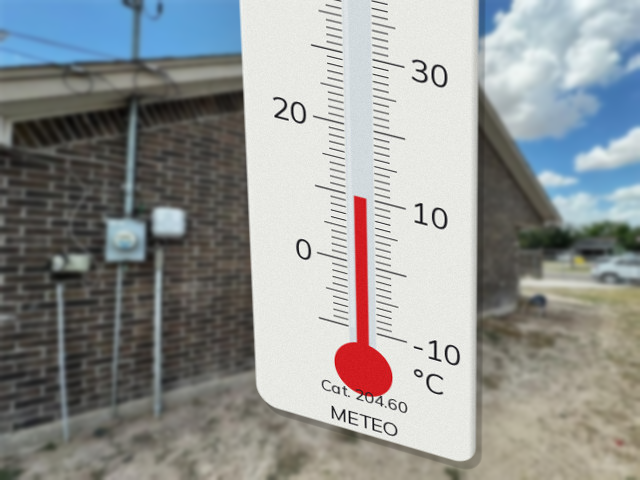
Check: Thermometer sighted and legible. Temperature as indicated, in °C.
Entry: 10 °C
